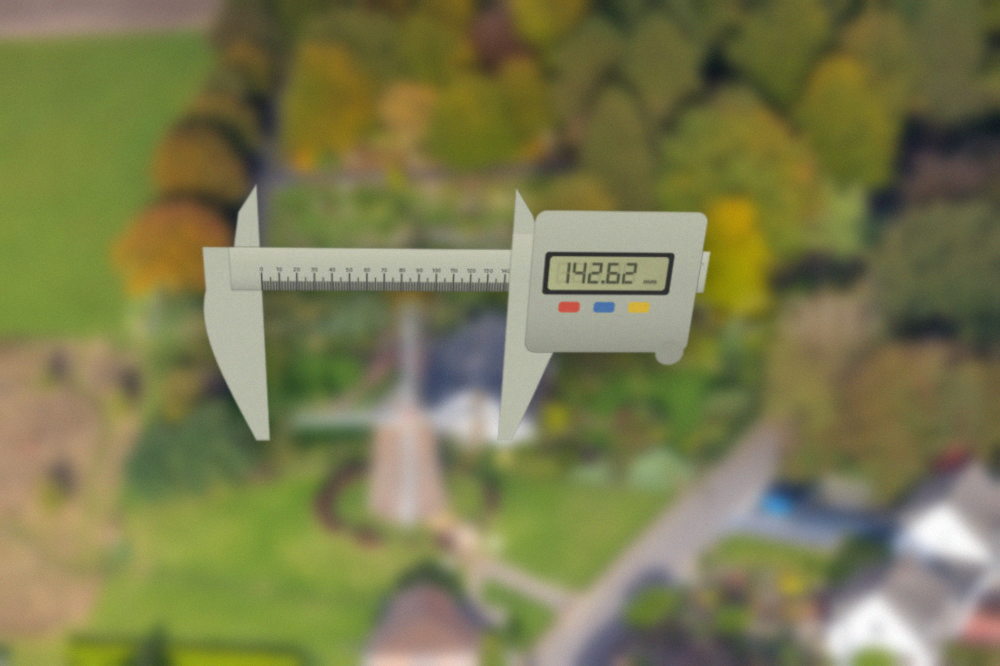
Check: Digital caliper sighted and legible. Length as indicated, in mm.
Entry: 142.62 mm
